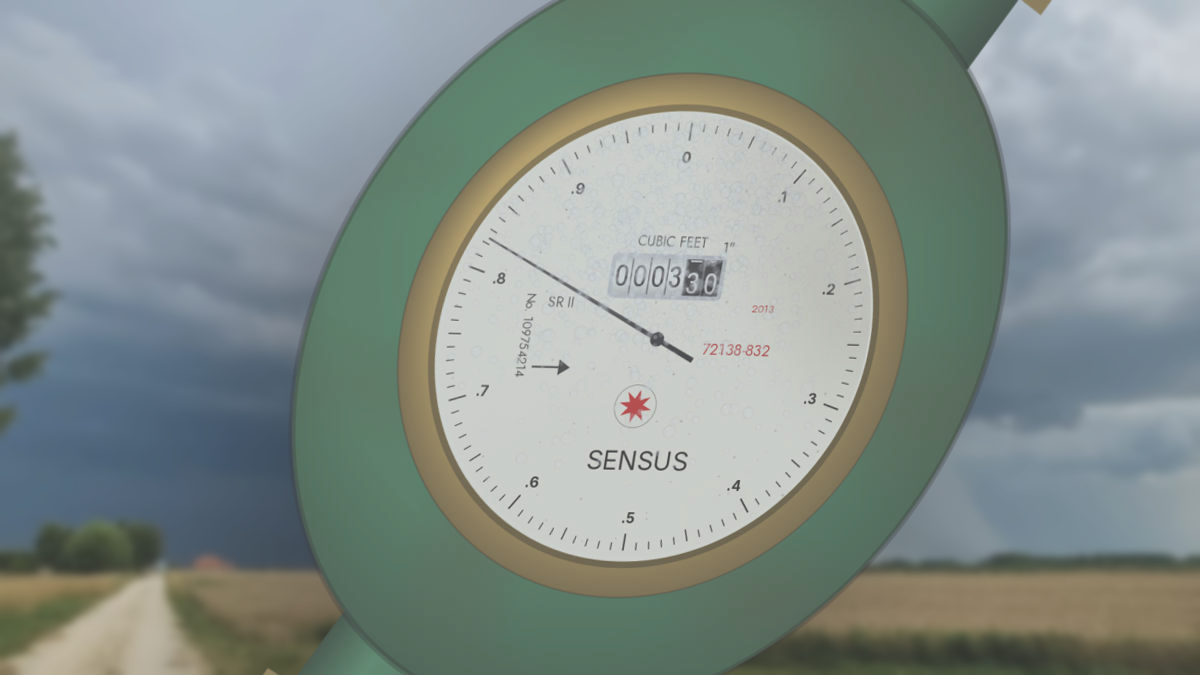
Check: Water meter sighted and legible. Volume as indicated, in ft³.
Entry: 329.82 ft³
